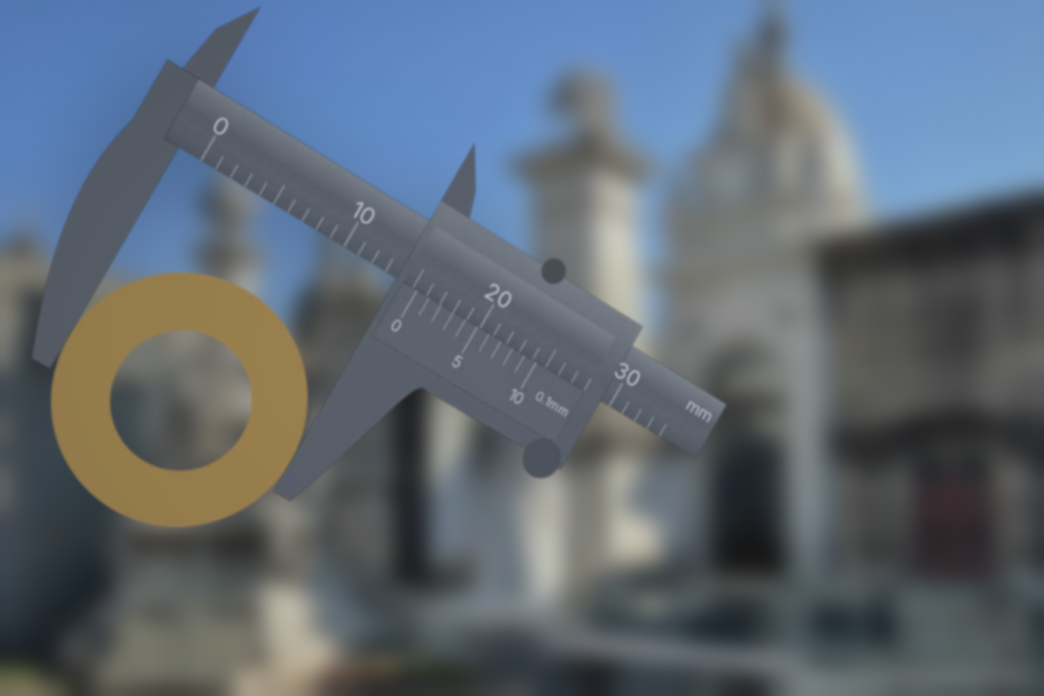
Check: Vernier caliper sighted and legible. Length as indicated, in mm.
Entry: 15.3 mm
